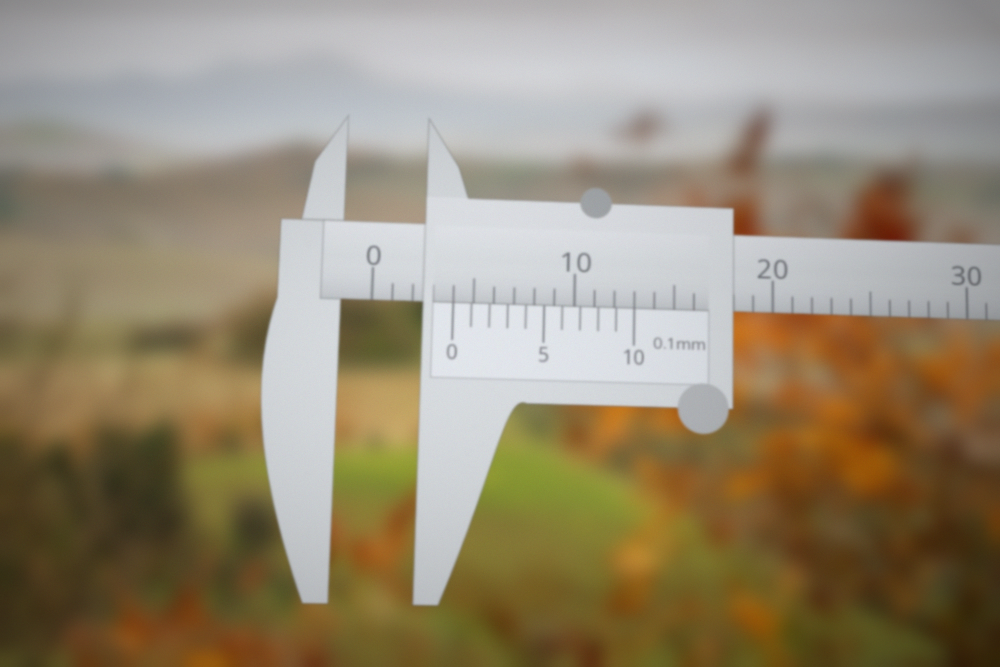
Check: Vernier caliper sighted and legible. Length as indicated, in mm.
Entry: 4.0 mm
